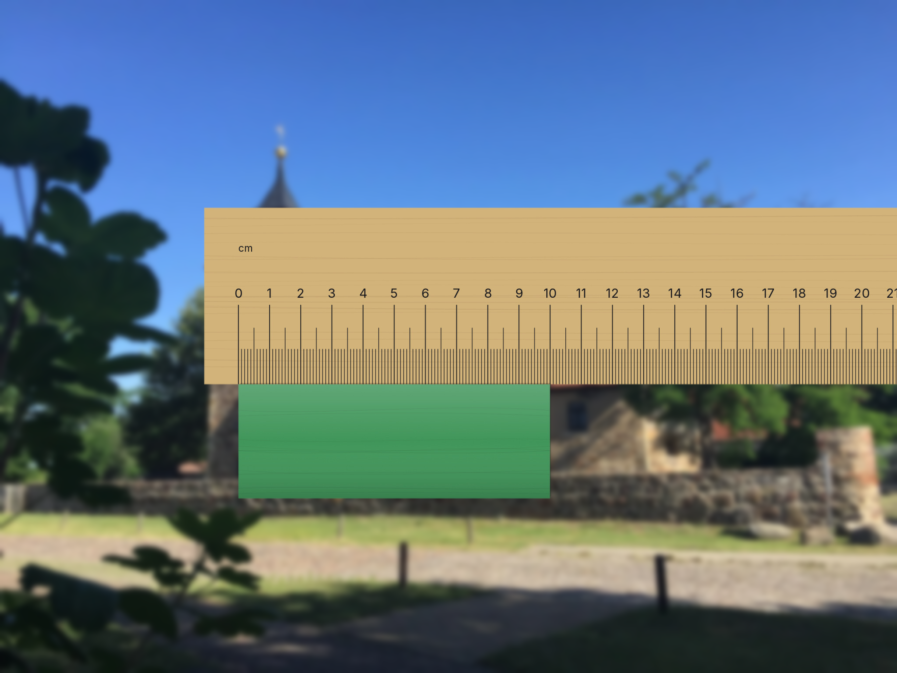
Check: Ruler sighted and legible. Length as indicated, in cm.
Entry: 10 cm
